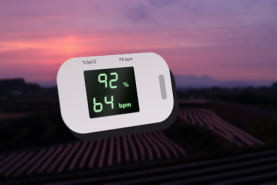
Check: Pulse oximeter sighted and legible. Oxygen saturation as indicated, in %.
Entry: 92 %
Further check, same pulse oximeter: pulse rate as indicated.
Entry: 64 bpm
